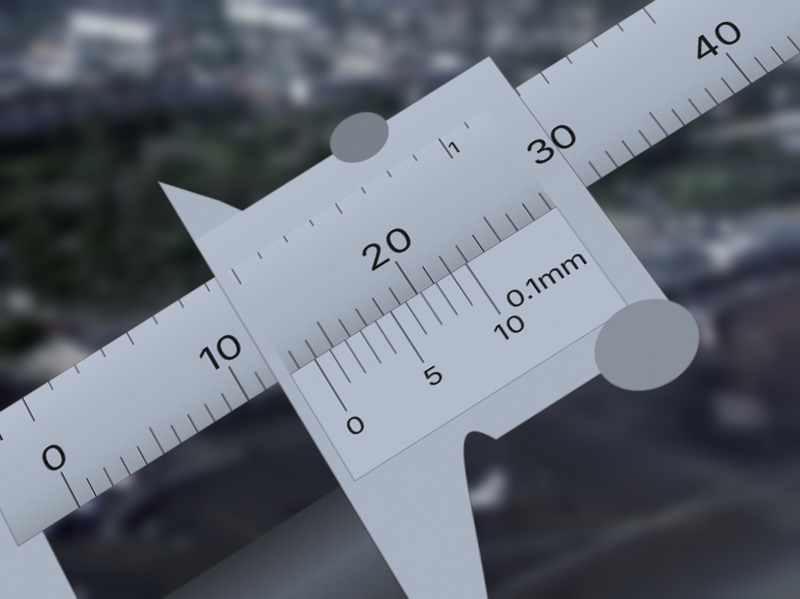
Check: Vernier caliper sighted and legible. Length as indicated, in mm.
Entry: 13.9 mm
